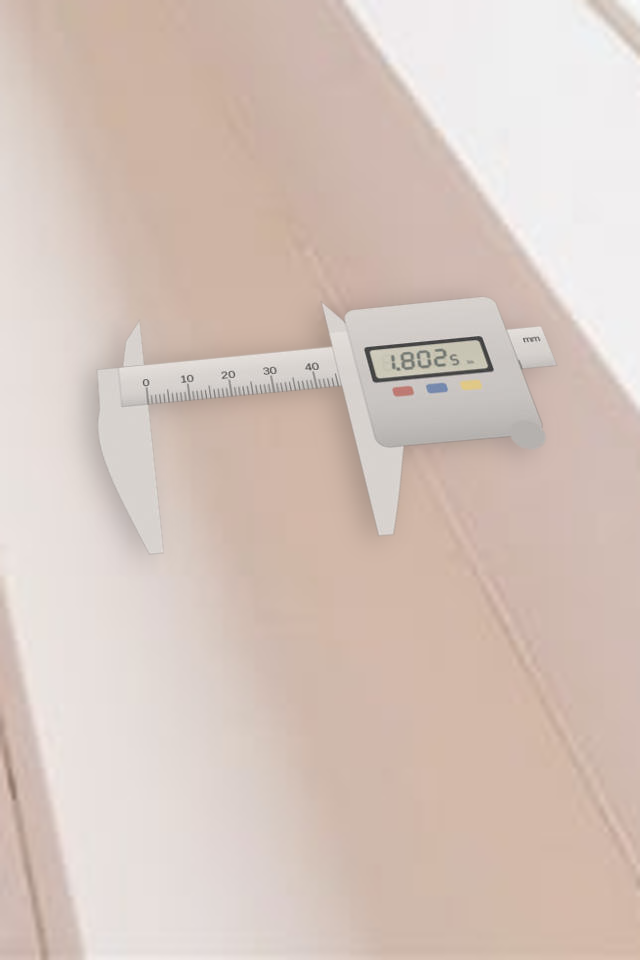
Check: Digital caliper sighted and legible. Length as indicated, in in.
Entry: 1.8025 in
